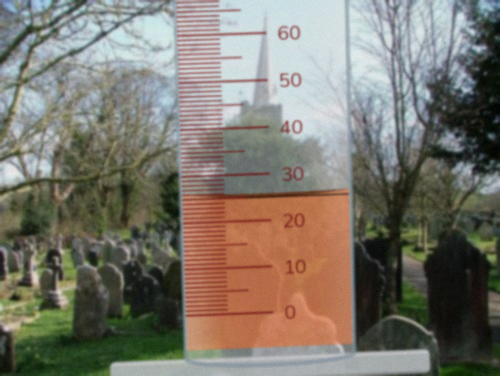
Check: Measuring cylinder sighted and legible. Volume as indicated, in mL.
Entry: 25 mL
